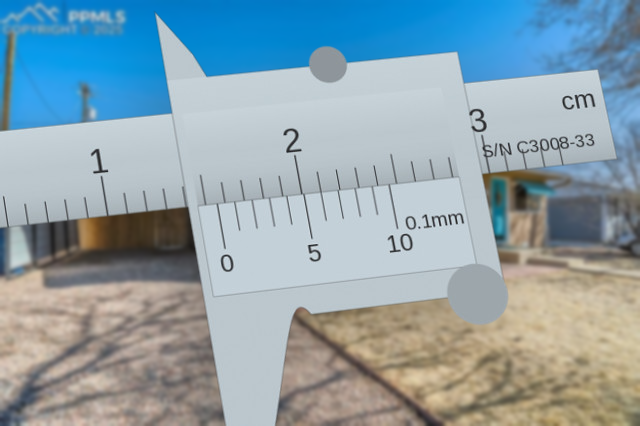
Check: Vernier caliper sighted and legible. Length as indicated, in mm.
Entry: 15.6 mm
